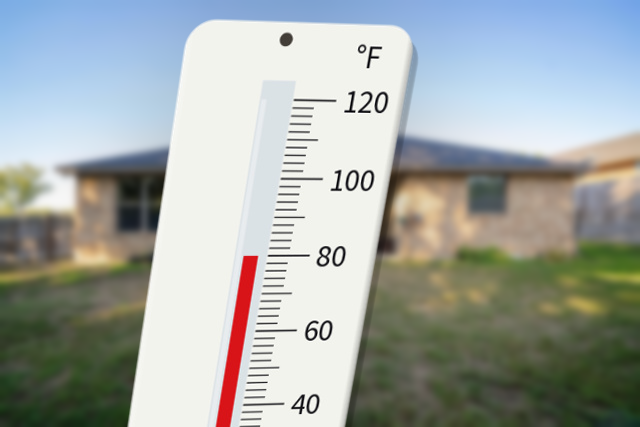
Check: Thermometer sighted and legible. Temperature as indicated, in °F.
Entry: 80 °F
